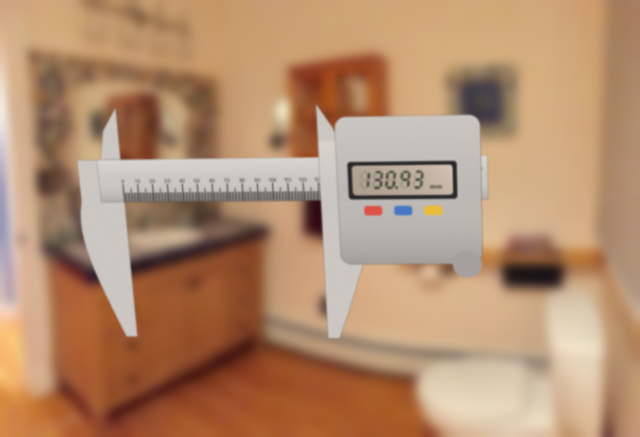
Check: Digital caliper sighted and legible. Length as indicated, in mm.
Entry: 130.93 mm
